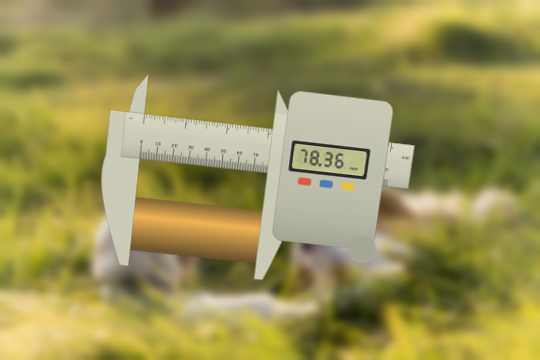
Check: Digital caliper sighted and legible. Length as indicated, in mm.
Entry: 78.36 mm
